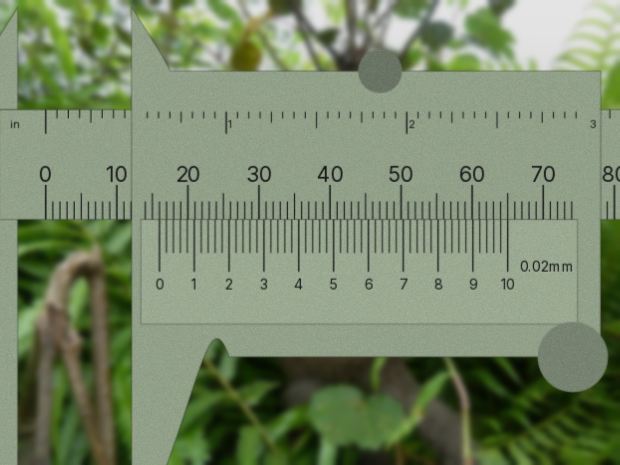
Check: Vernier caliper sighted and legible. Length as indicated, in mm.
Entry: 16.0 mm
